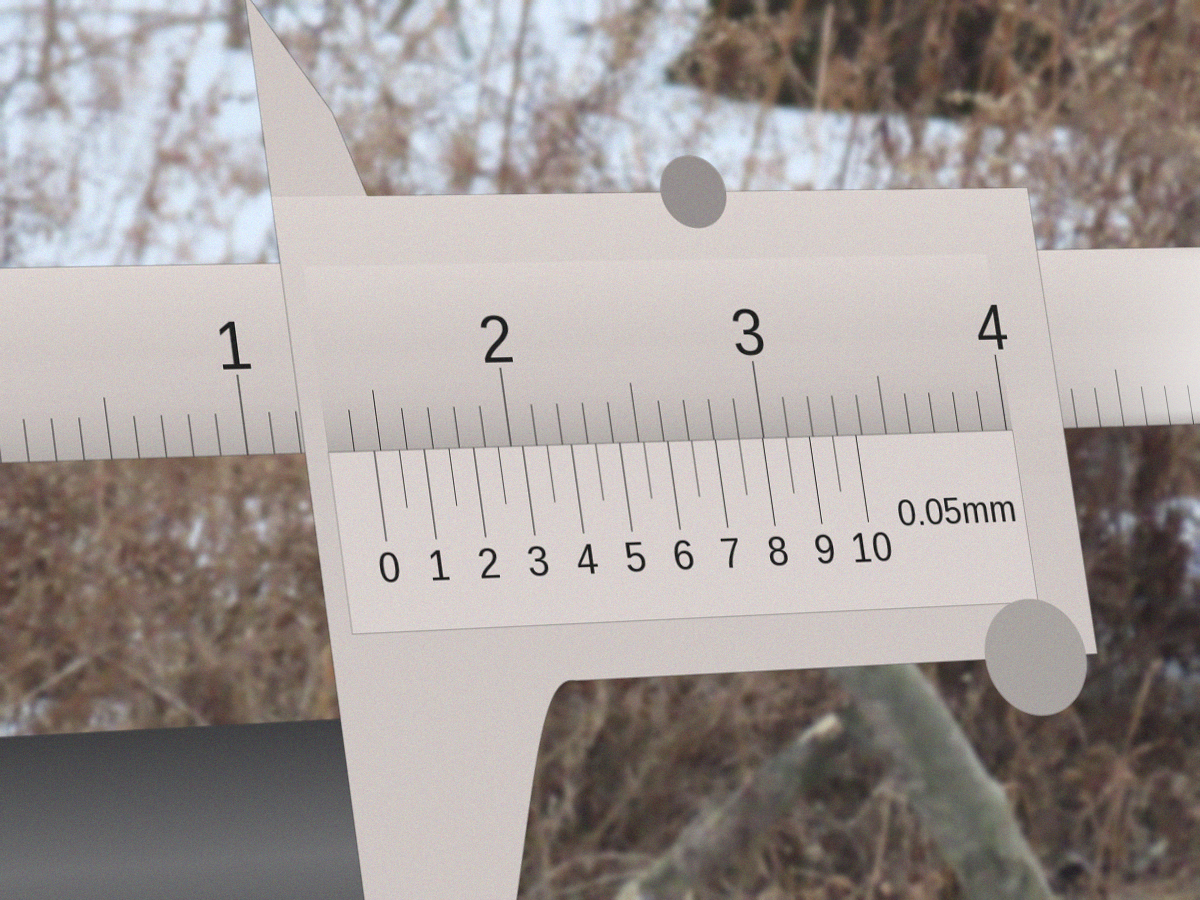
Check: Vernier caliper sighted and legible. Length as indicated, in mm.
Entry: 14.75 mm
